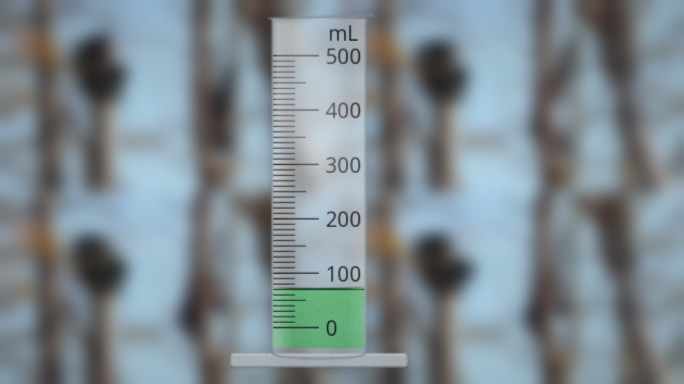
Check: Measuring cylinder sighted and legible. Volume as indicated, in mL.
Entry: 70 mL
